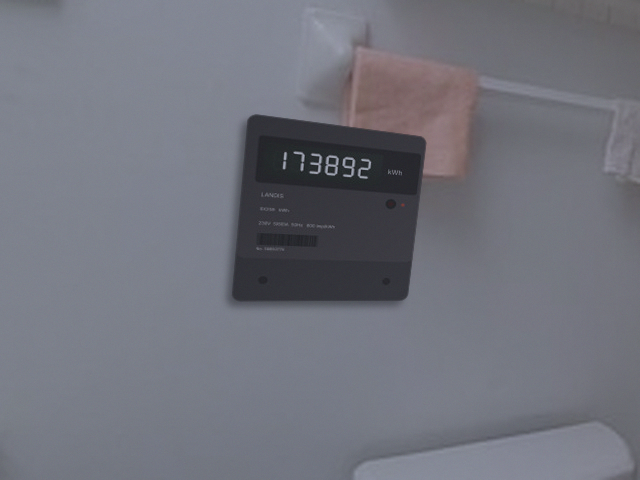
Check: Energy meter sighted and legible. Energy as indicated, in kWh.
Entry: 173892 kWh
